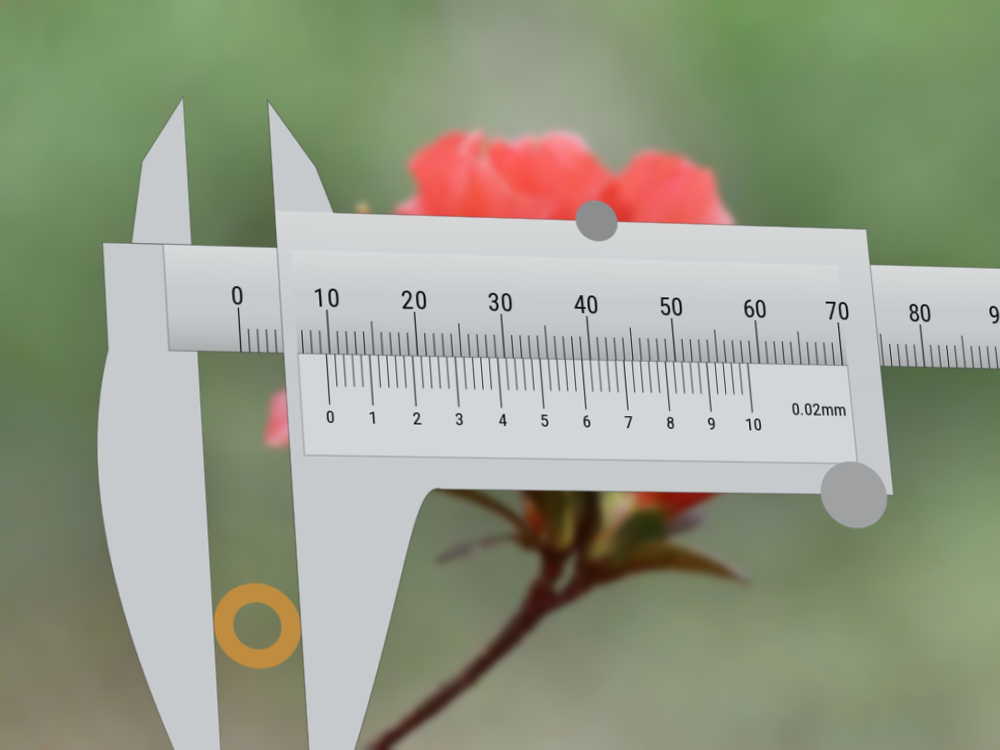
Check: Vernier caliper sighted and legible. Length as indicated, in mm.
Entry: 9.6 mm
